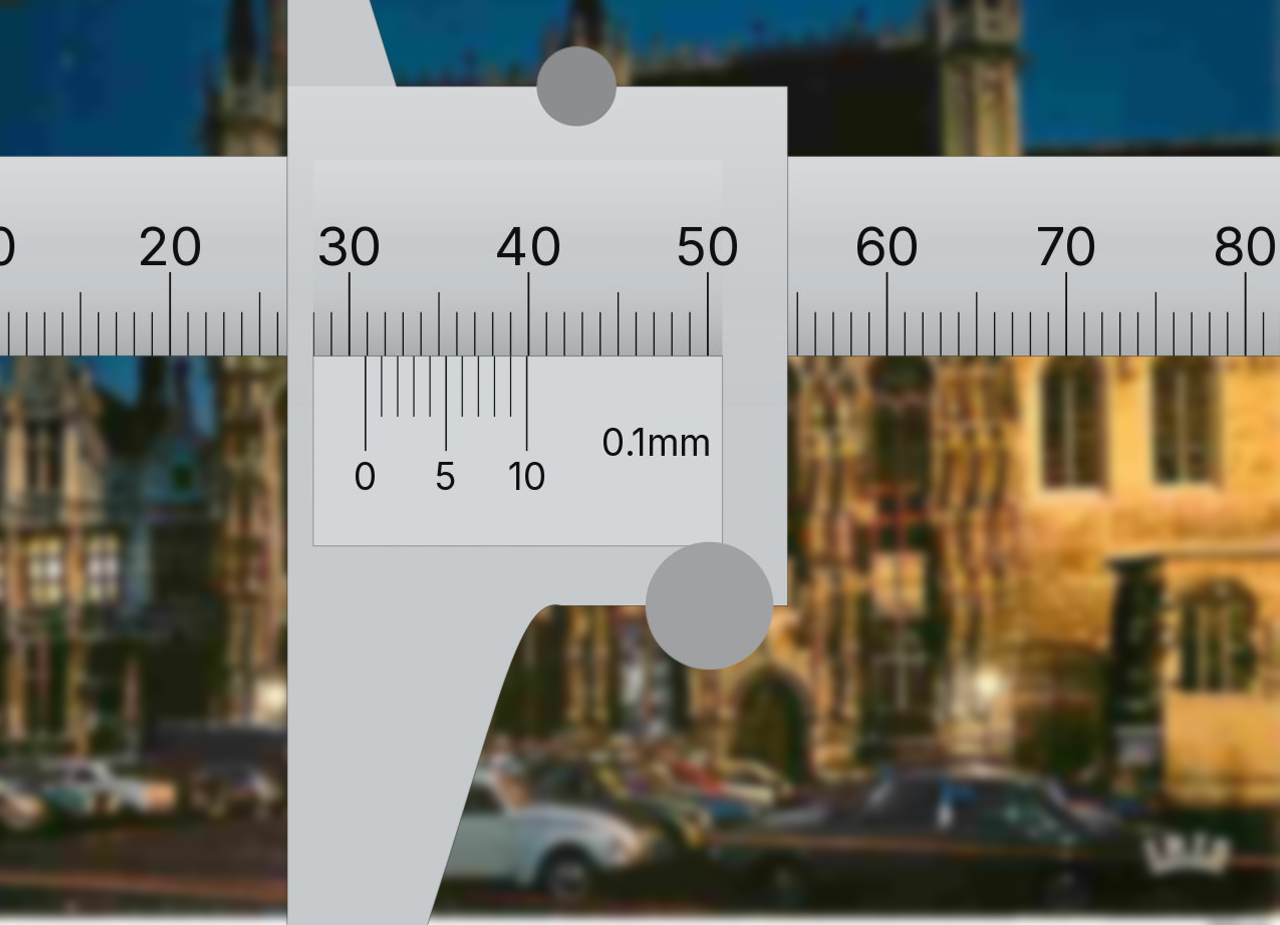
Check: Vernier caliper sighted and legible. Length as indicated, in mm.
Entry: 30.9 mm
